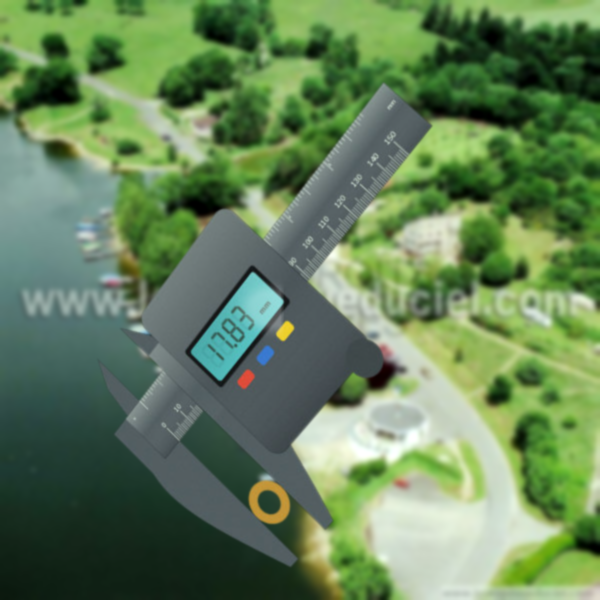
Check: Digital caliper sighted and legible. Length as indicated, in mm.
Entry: 17.83 mm
